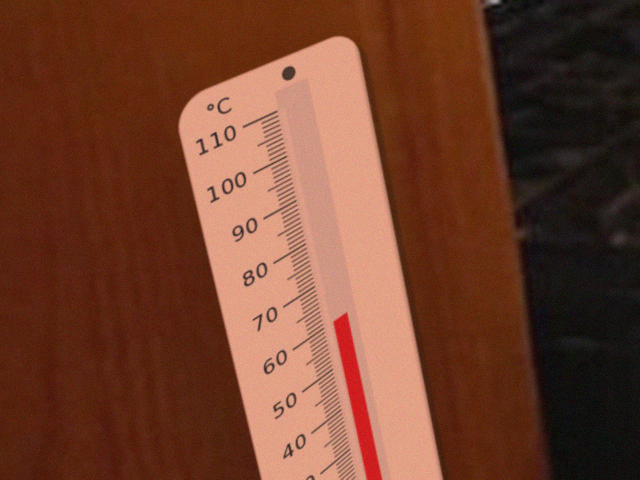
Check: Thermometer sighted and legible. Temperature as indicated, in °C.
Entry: 60 °C
